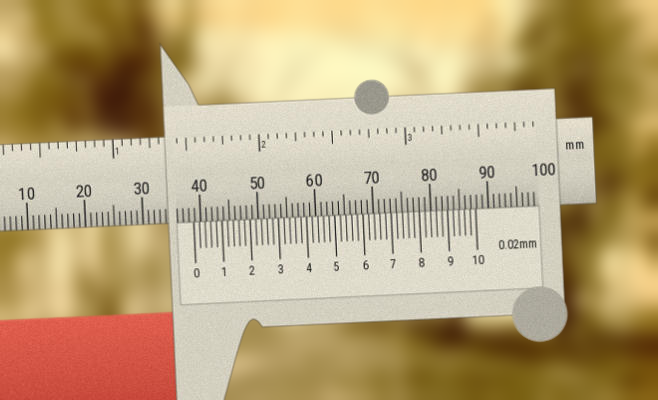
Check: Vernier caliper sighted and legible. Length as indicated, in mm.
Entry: 38.8 mm
